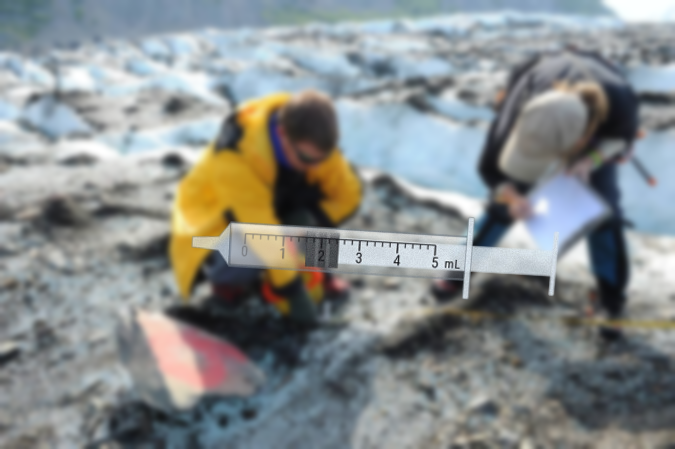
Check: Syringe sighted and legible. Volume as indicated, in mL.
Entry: 1.6 mL
